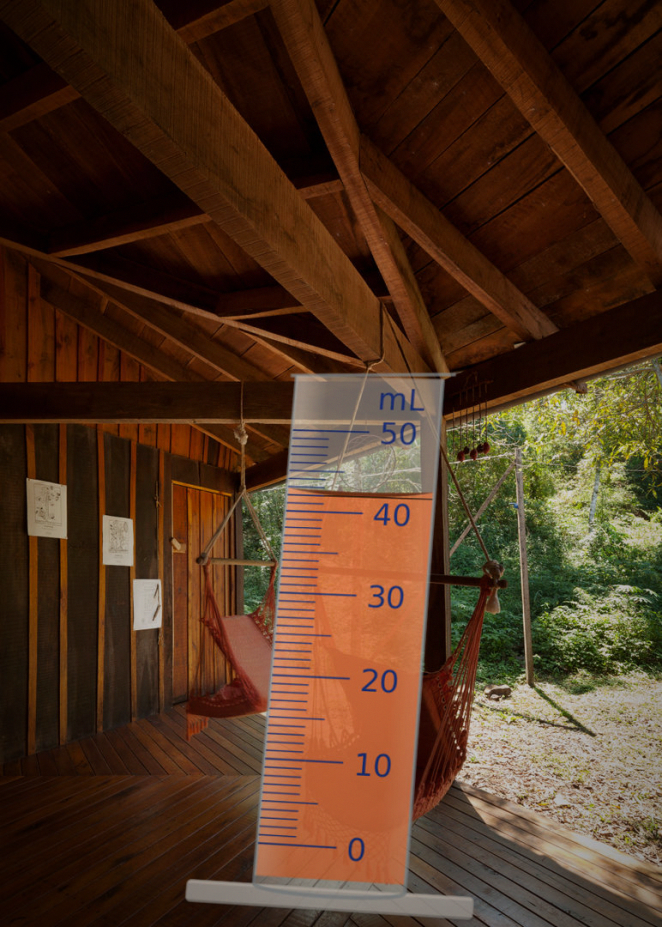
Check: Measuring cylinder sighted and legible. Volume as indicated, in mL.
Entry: 42 mL
